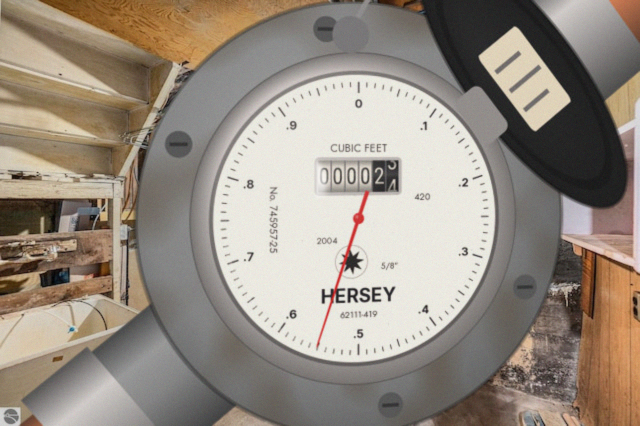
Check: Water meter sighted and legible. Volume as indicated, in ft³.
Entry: 23.55 ft³
